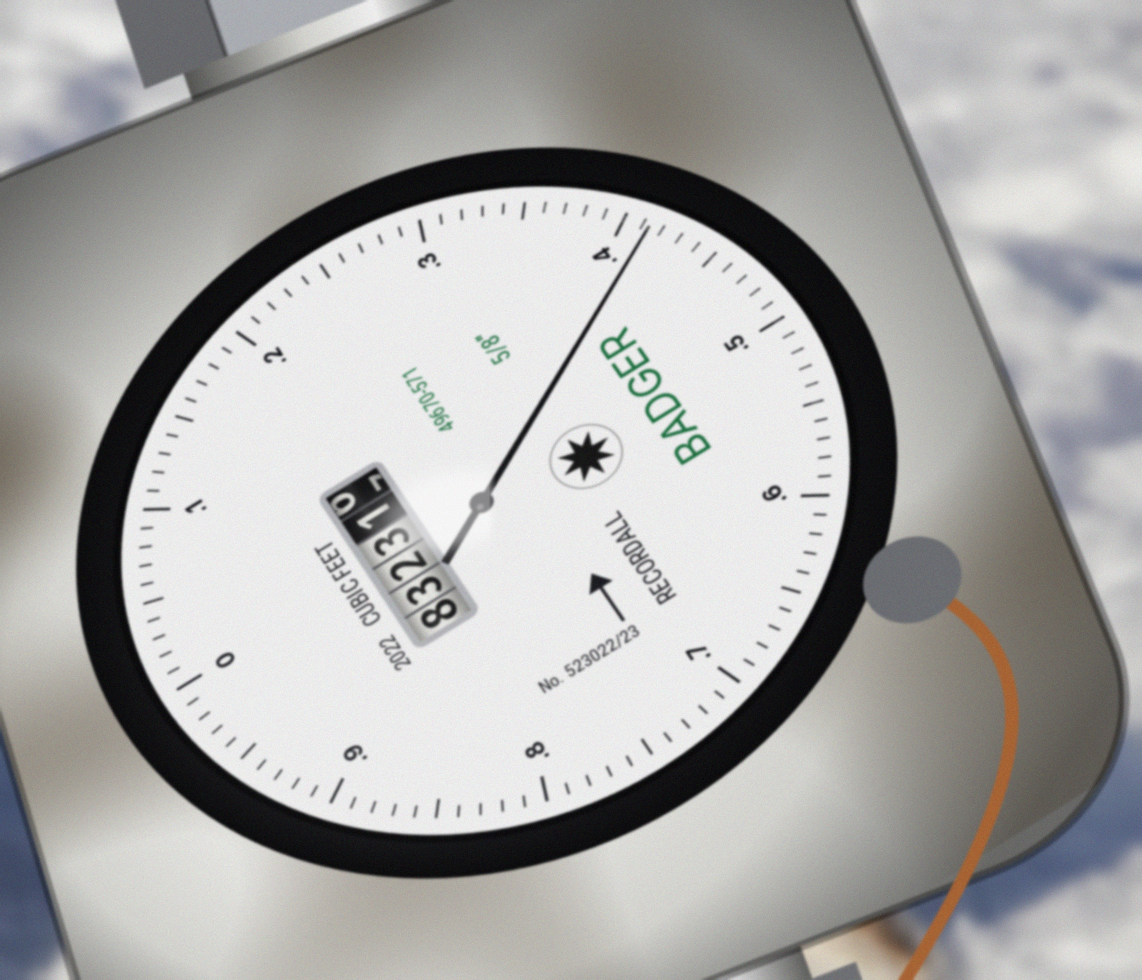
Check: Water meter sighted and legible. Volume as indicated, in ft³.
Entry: 832316.41 ft³
